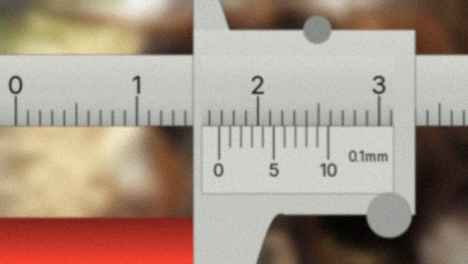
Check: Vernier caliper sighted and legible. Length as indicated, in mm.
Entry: 16.8 mm
